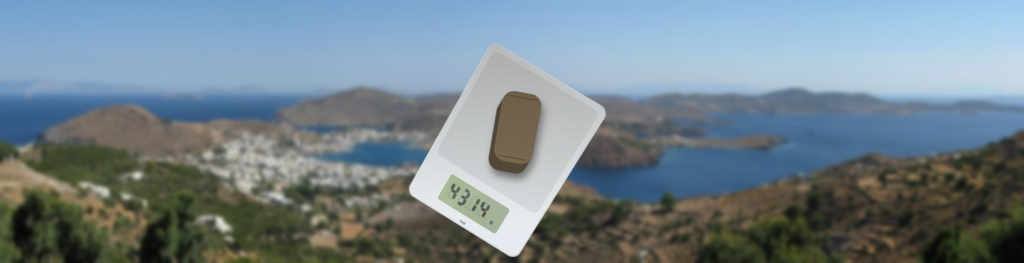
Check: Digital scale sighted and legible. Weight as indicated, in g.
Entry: 4314 g
